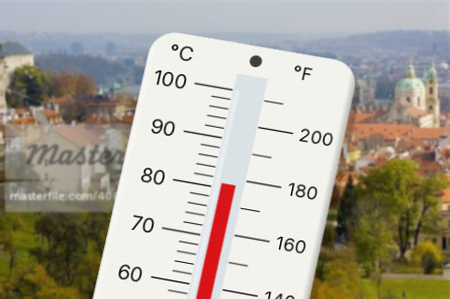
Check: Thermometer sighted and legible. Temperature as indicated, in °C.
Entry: 81 °C
